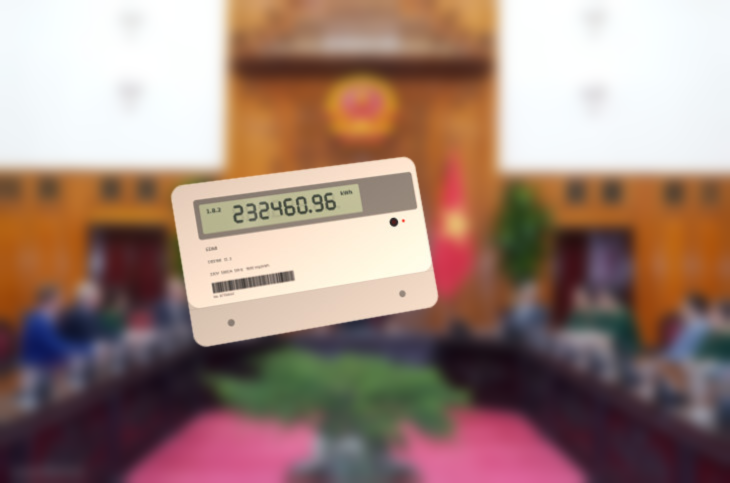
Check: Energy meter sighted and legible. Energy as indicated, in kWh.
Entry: 232460.96 kWh
